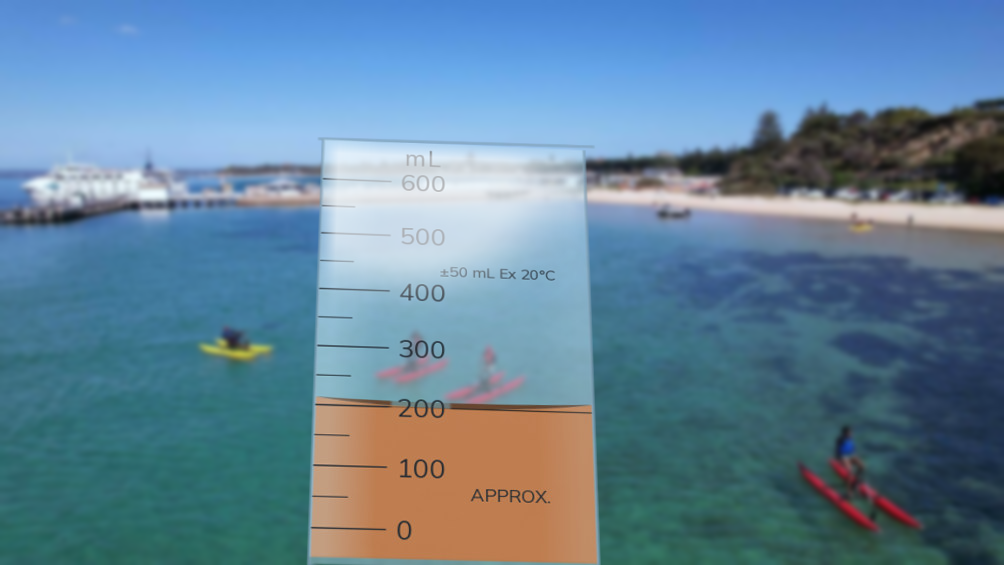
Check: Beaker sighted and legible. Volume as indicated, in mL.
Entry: 200 mL
